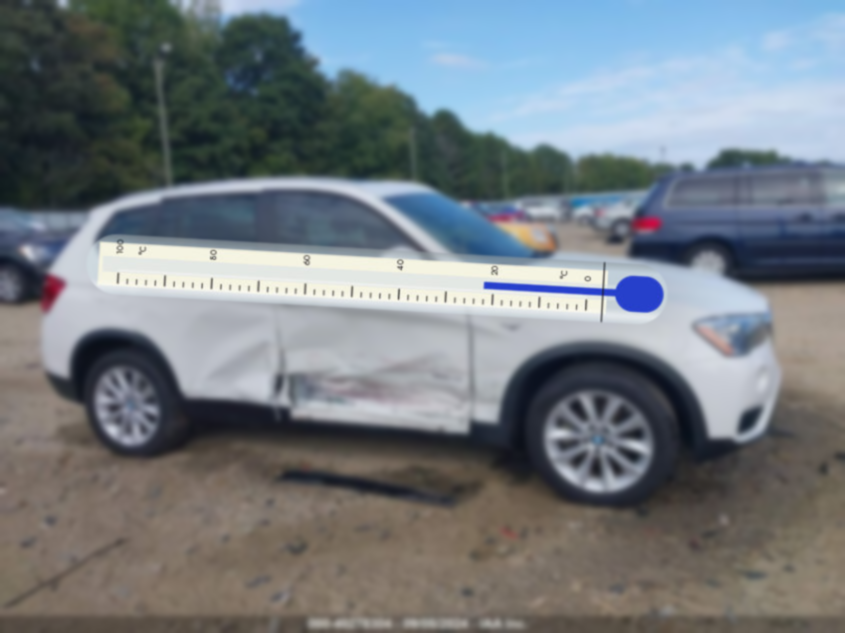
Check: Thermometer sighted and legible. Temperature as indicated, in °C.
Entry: 22 °C
